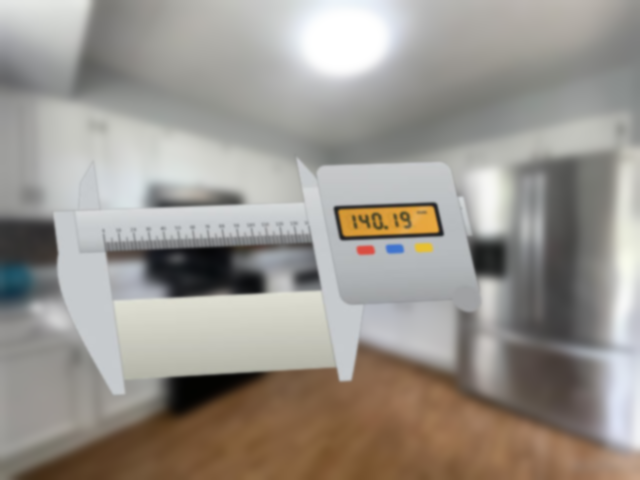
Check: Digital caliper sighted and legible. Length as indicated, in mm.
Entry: 140.19 mm
